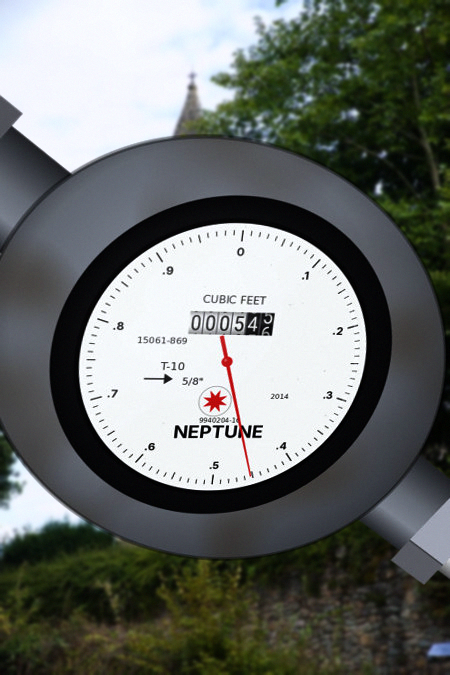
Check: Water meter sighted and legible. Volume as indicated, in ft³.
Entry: 545.45 ft³
